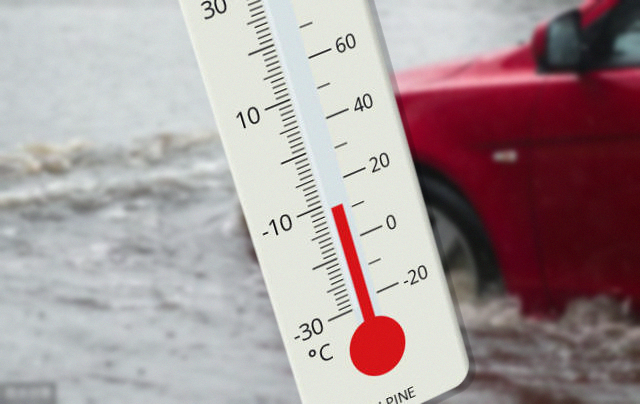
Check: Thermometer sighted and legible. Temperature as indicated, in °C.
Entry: -11 °C
